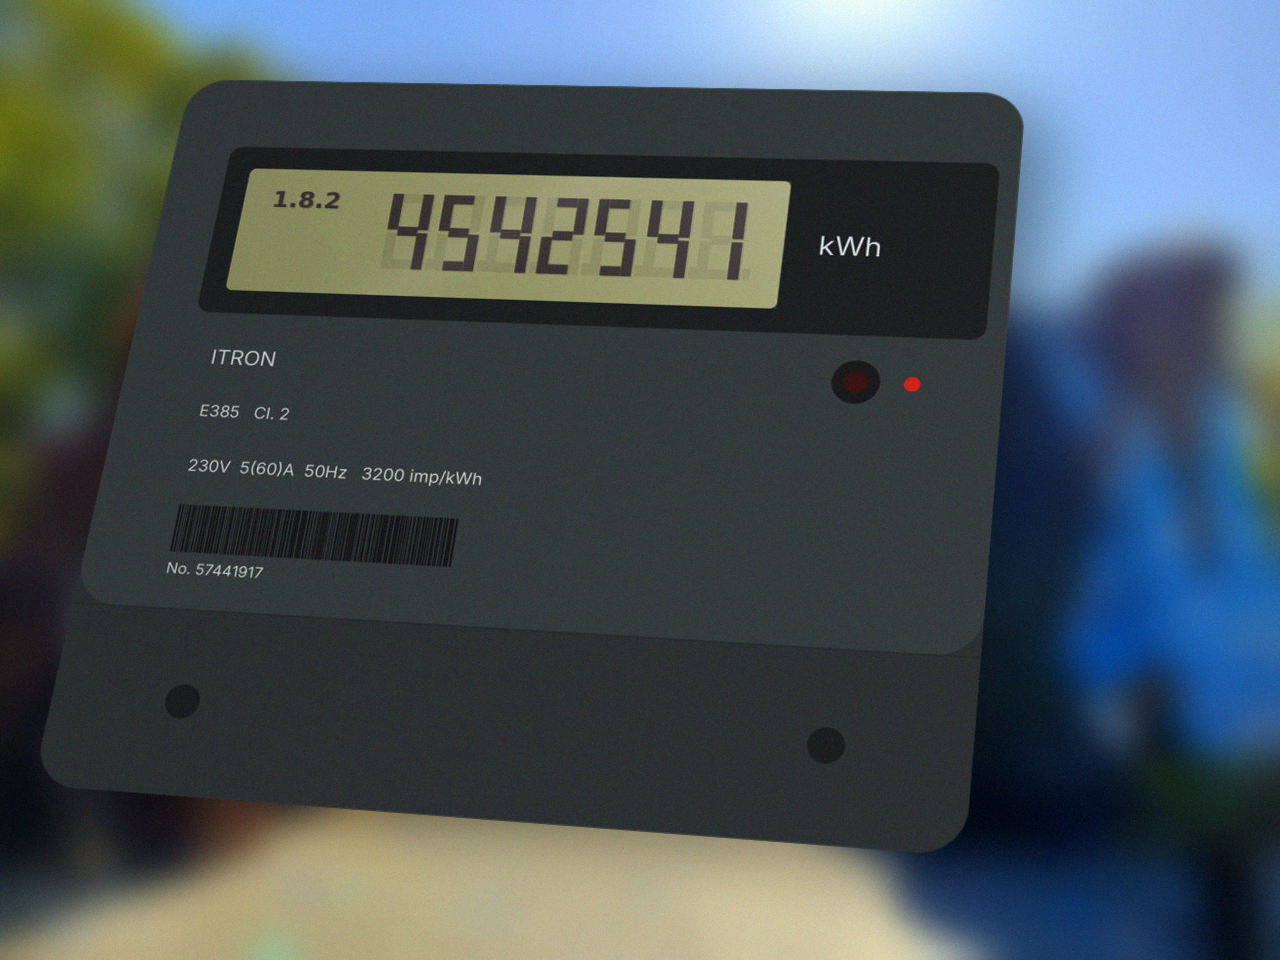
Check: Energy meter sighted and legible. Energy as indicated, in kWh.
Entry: 4542541 kWh
